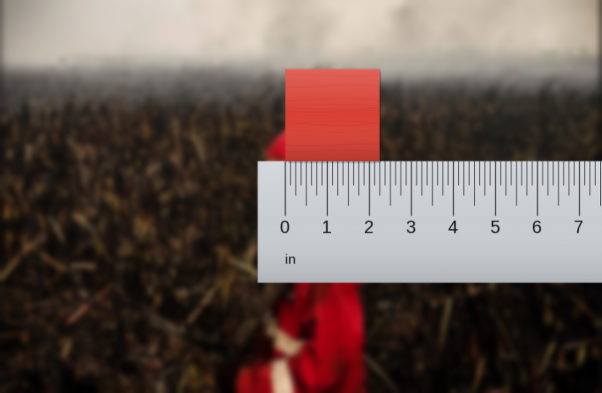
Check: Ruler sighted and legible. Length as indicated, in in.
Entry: 2.25 in
